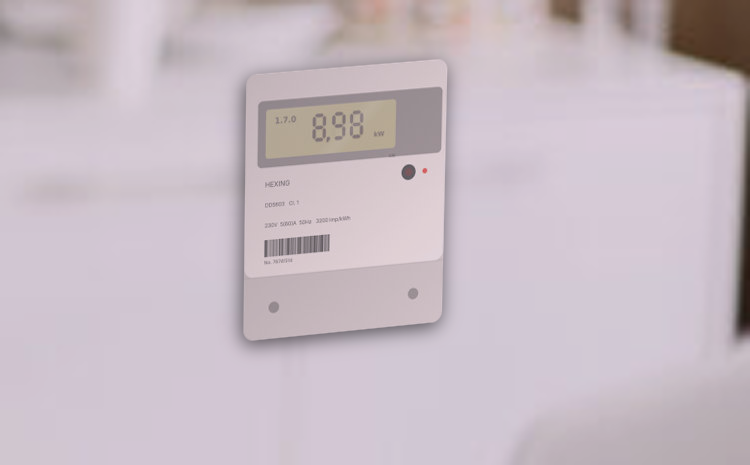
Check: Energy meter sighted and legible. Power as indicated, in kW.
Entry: 8.98 kW
